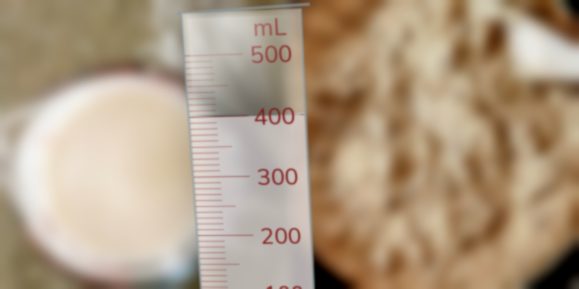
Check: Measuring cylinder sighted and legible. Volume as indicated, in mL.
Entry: 400 mL
